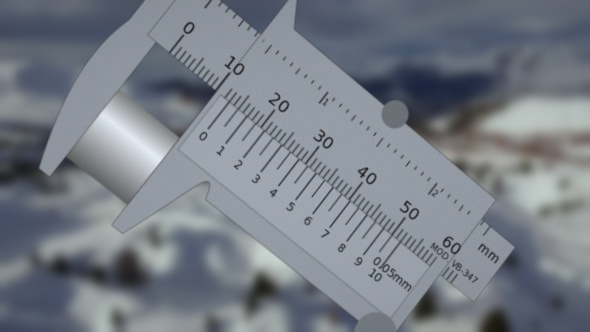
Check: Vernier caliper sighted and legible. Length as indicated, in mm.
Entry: 13.0 mm
